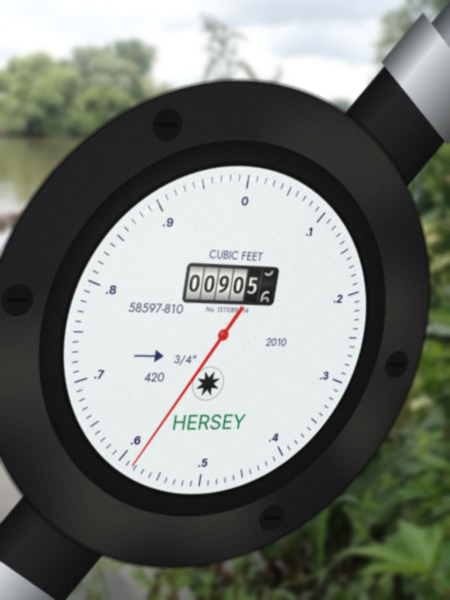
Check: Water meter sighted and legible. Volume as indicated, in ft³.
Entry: 9055.58 ft³
